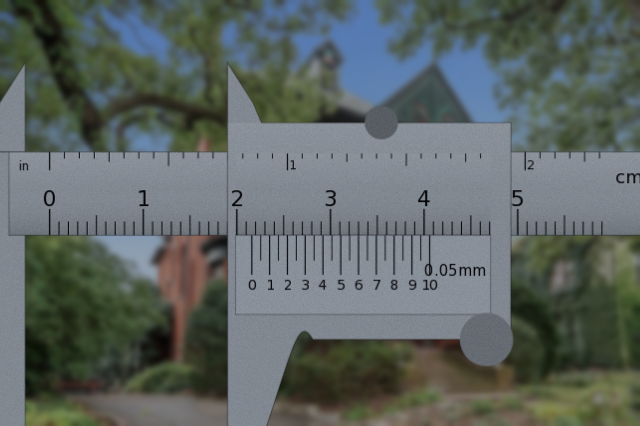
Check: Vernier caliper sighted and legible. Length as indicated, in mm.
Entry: 21.6 mm
